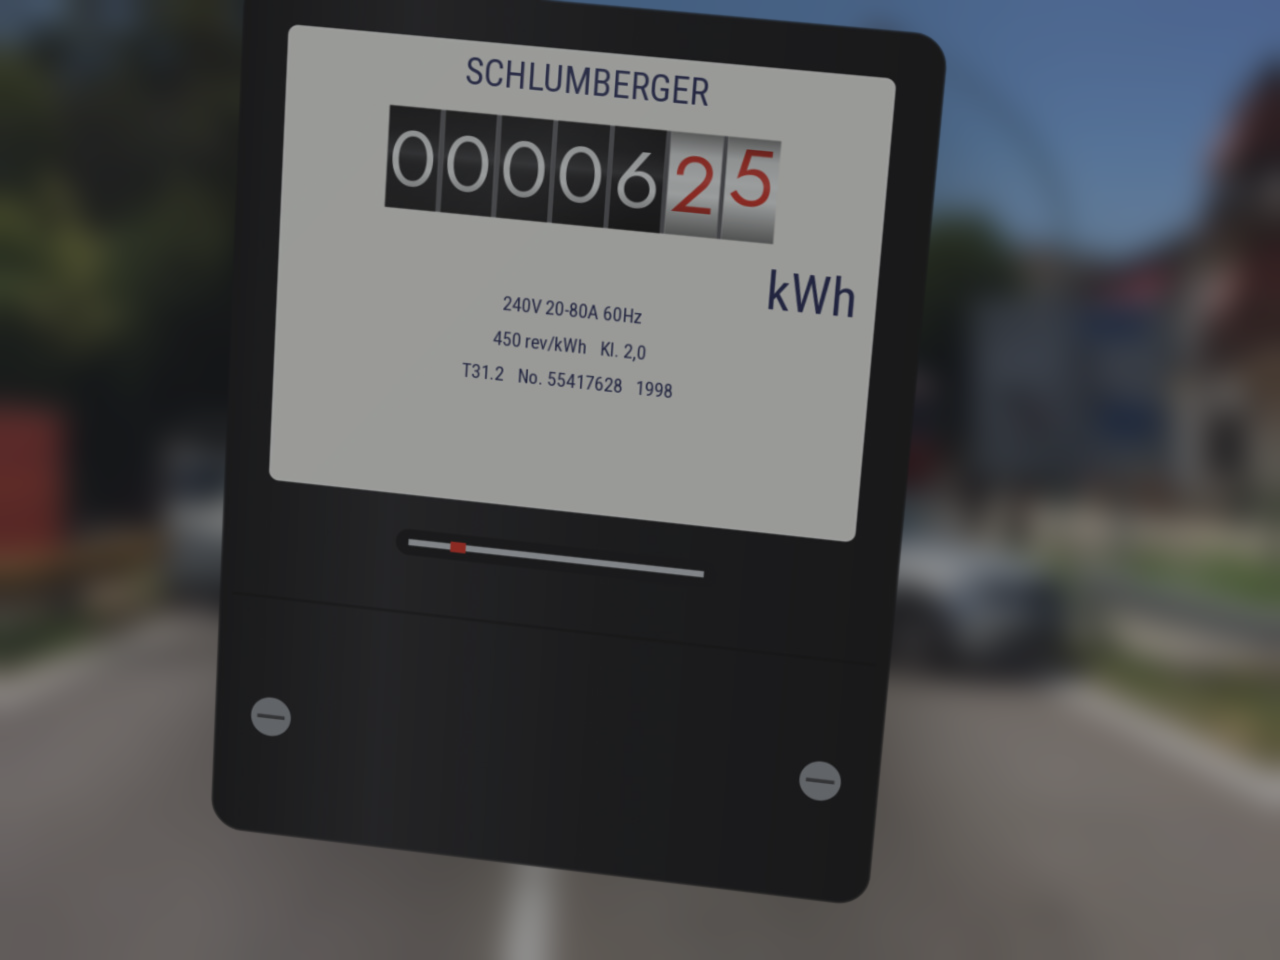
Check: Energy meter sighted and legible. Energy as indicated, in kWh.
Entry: 6.25 kWh
